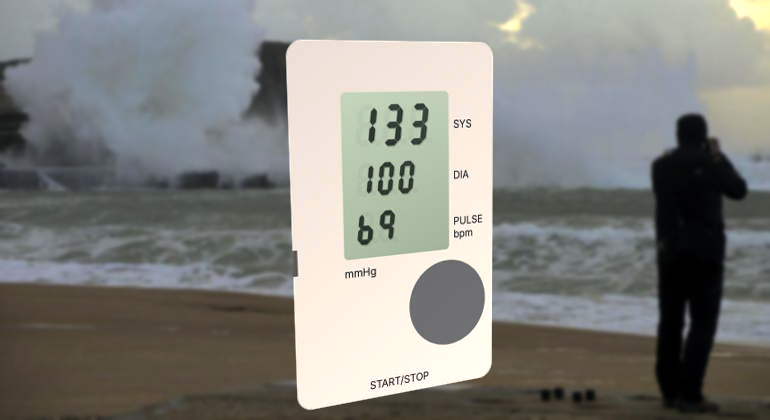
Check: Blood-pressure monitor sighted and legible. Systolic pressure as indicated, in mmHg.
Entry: 133 mmHg
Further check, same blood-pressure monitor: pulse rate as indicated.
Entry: 69 bpm
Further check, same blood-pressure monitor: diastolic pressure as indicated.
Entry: 100 mmHg
